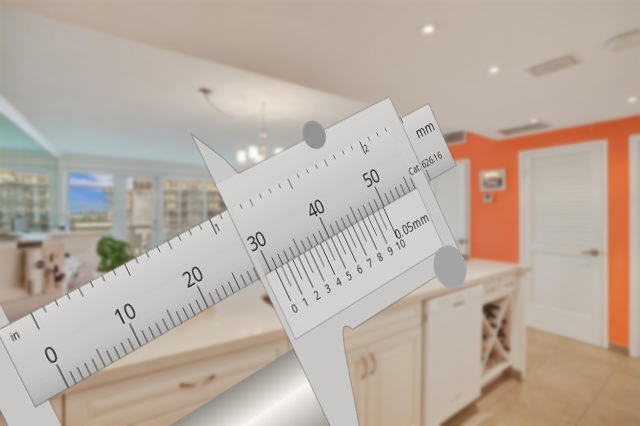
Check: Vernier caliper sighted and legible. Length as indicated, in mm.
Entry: 30.8 mm
